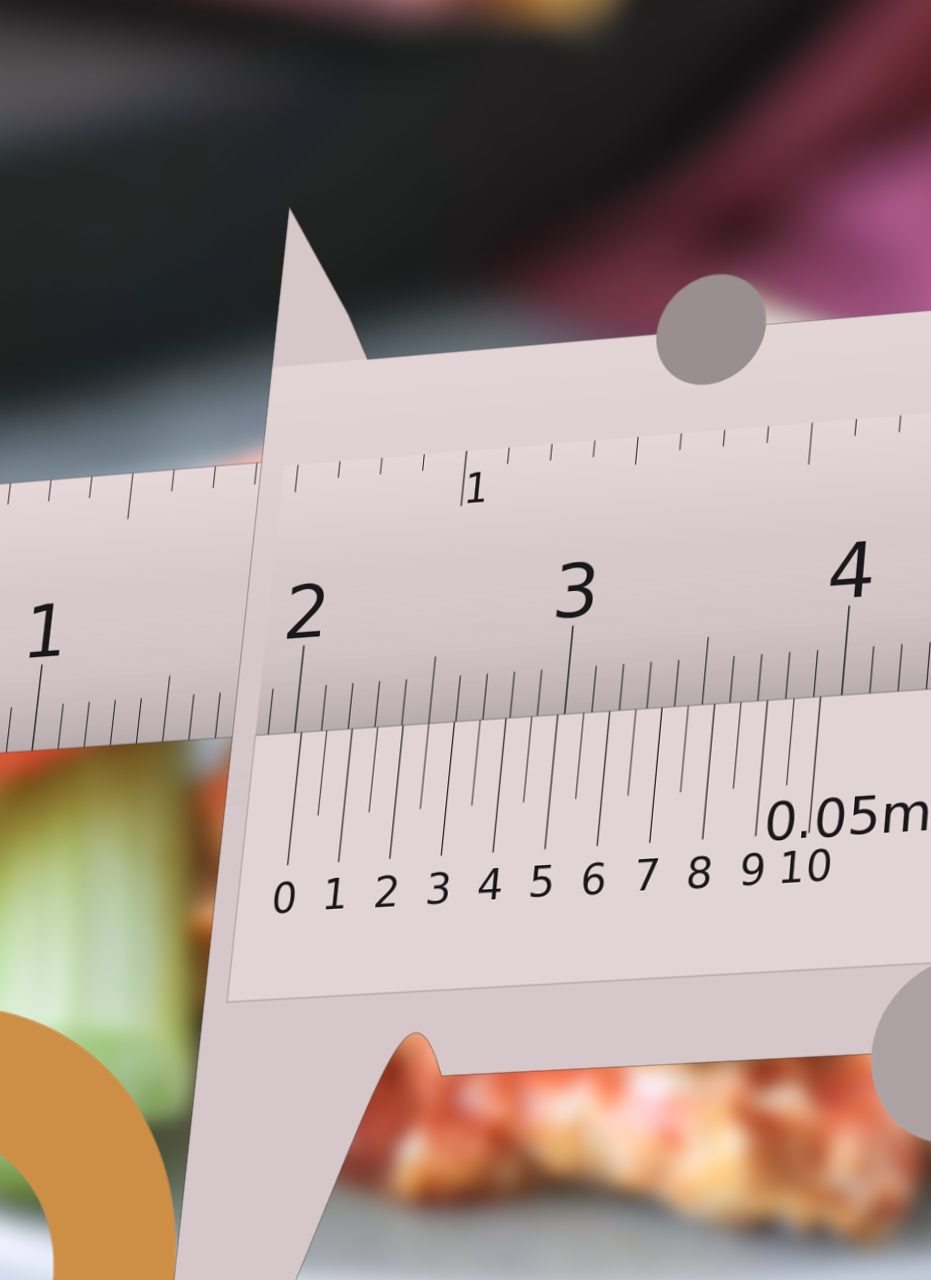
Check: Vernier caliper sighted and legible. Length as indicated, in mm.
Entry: 20.25 mm
